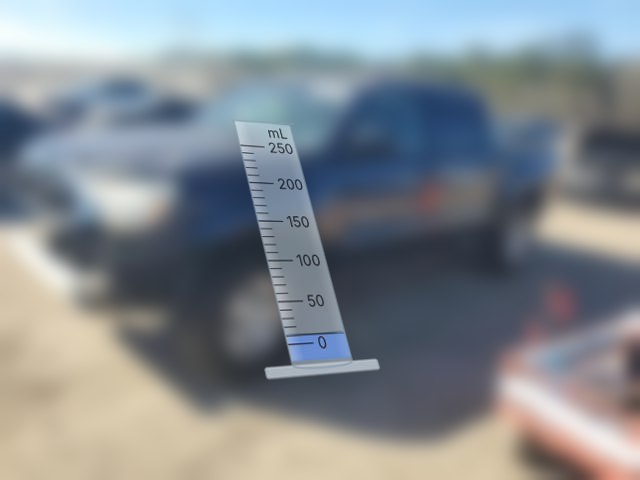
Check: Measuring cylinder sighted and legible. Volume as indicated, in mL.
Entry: 10 mL
